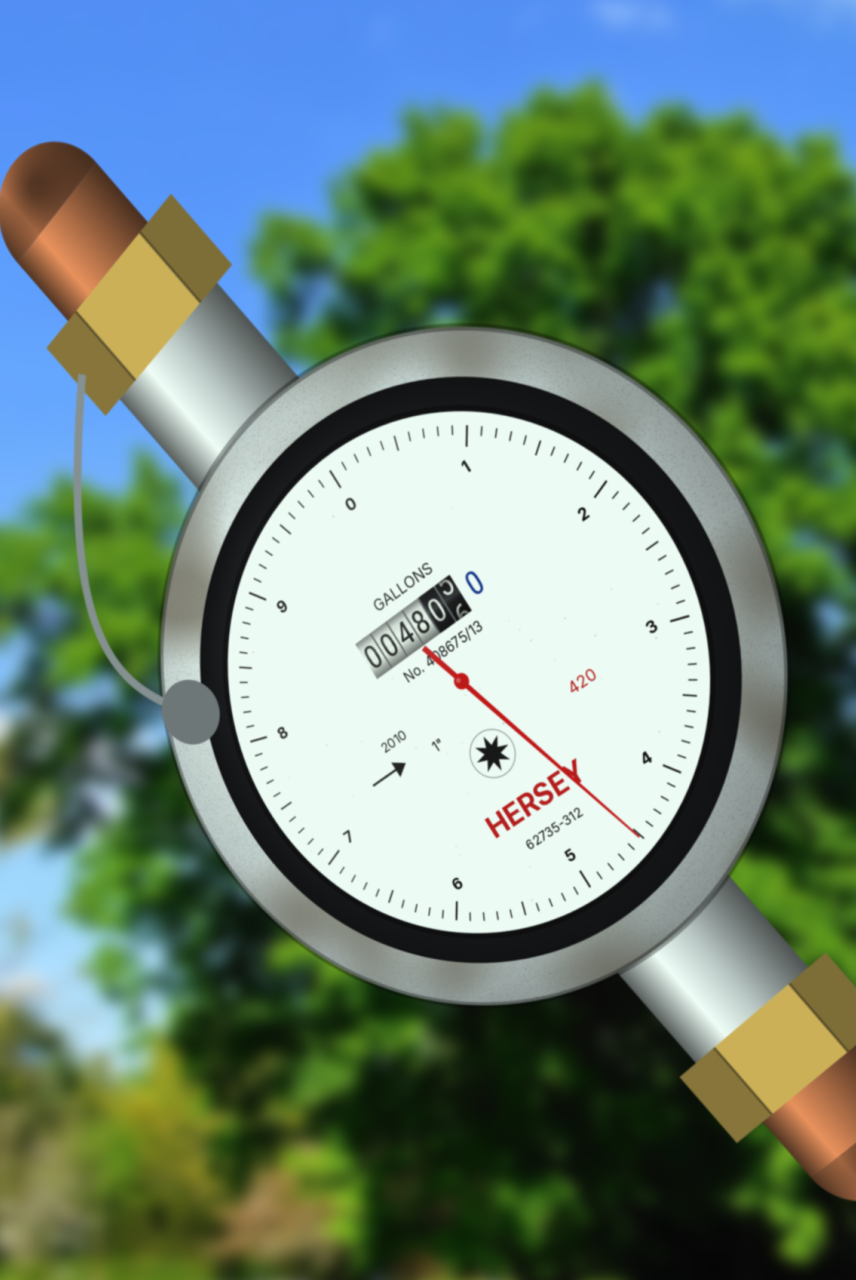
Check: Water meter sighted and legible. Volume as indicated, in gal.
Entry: 48054.5 gal
